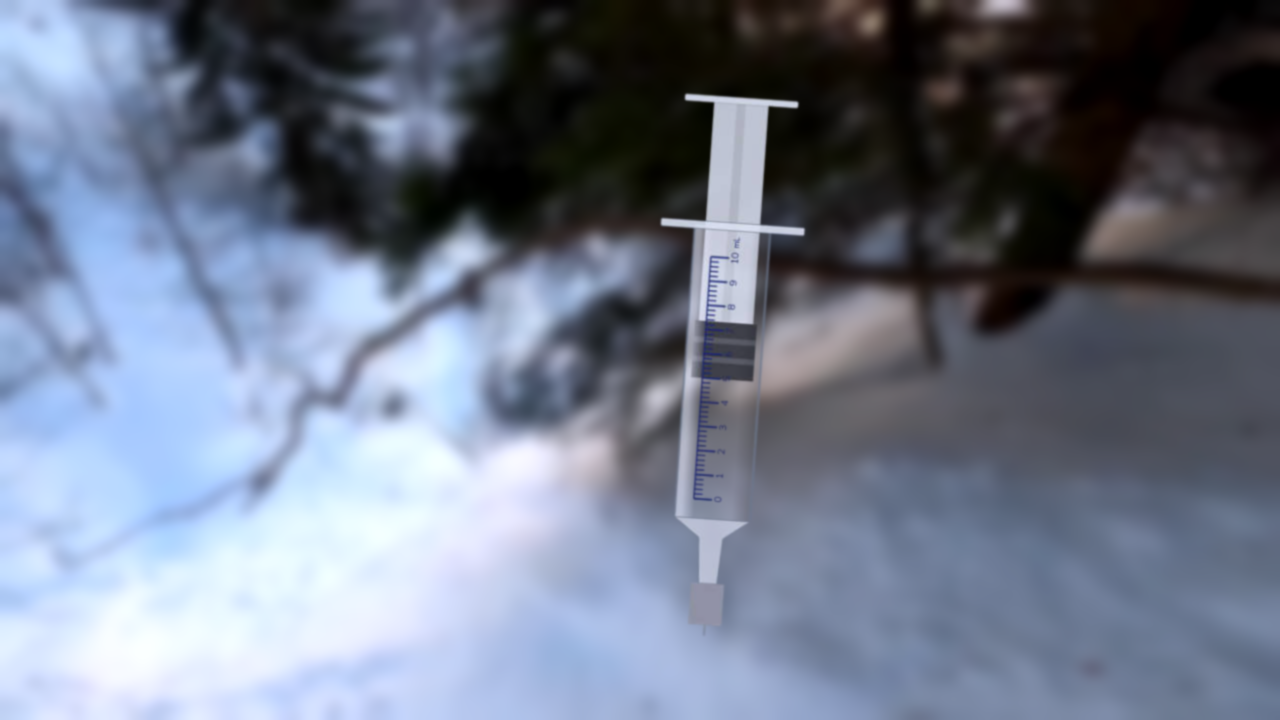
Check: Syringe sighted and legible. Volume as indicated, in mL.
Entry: 5 mL
